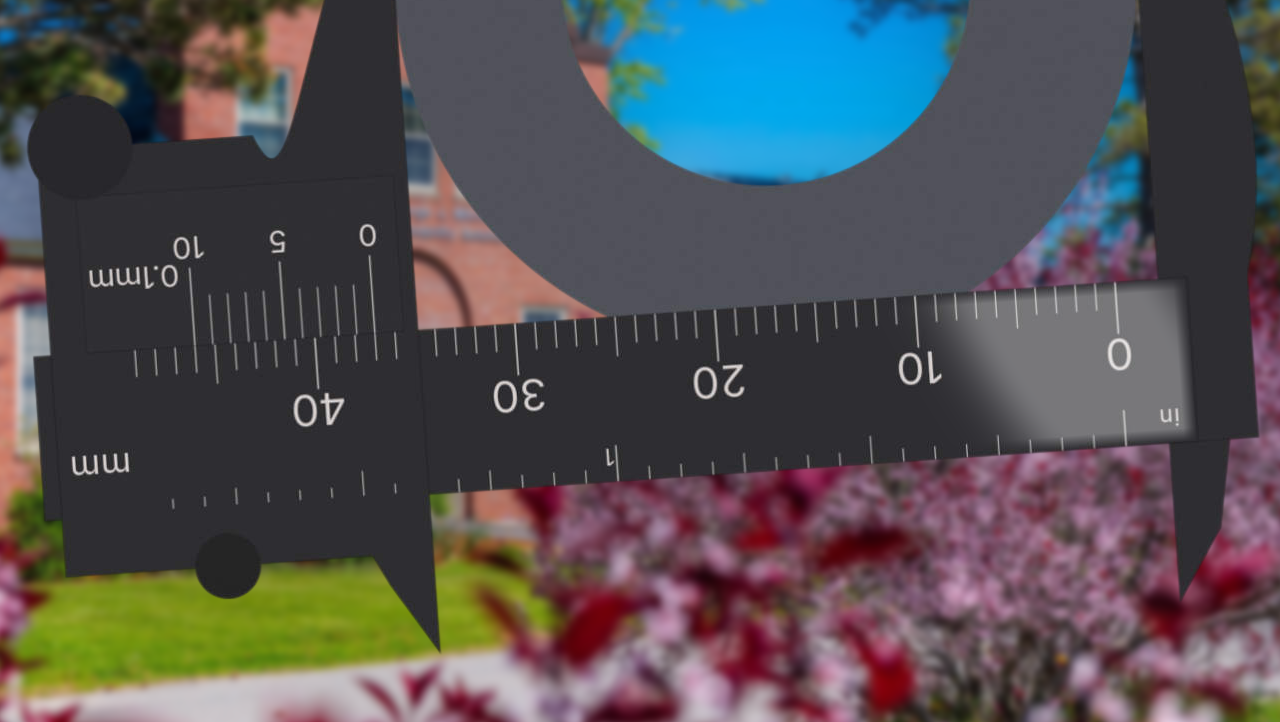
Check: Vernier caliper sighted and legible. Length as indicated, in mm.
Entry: 37.0 mm
